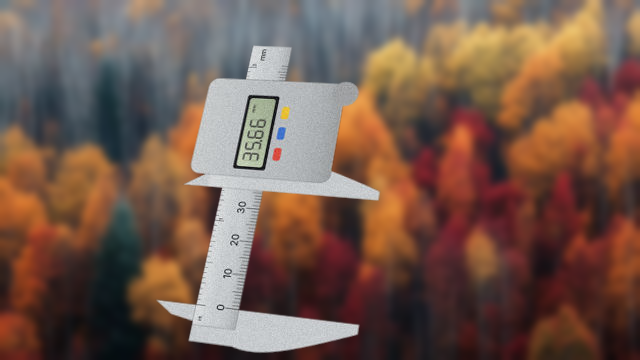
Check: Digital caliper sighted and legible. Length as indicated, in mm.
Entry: 35.66 mm
